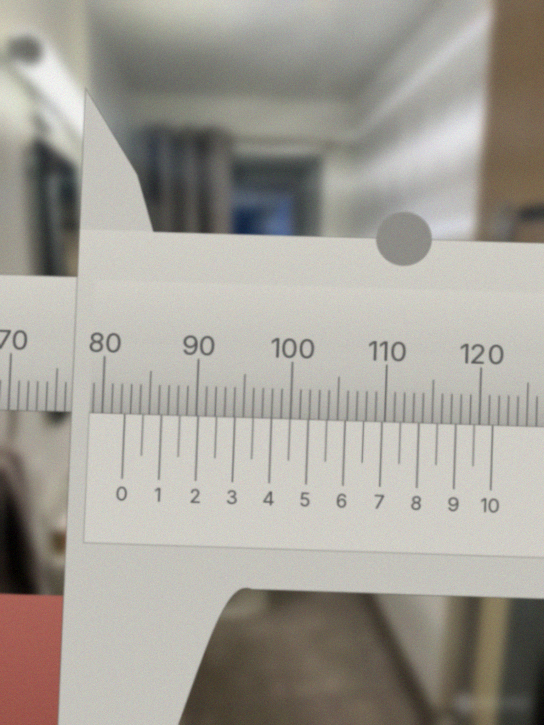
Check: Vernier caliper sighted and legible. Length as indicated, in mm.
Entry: 82.4 mm
